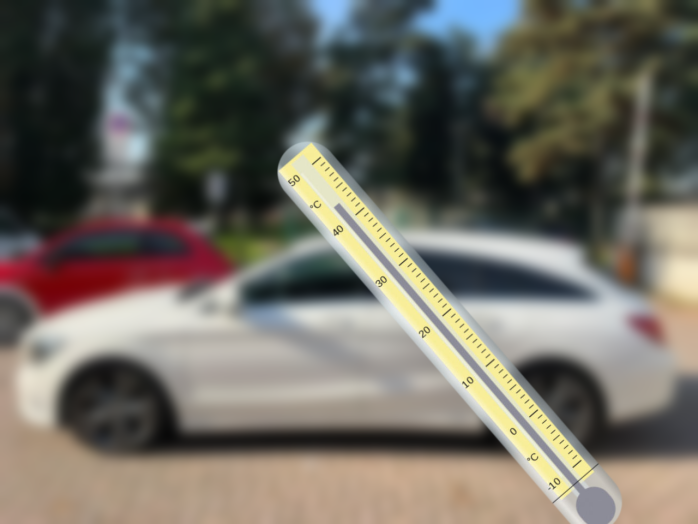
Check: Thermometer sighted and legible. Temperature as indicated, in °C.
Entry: 43 °C
